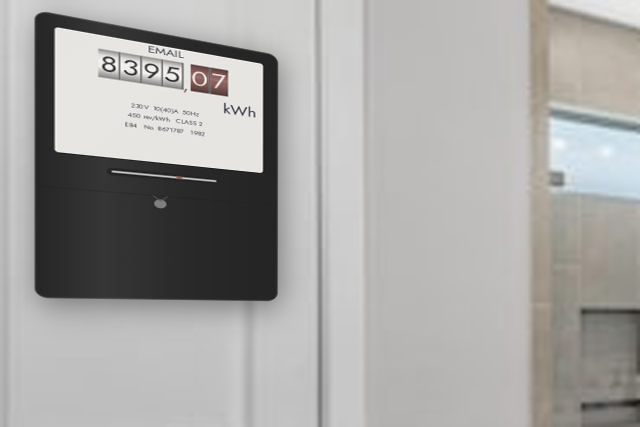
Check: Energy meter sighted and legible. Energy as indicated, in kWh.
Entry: 8395.07 kWh
